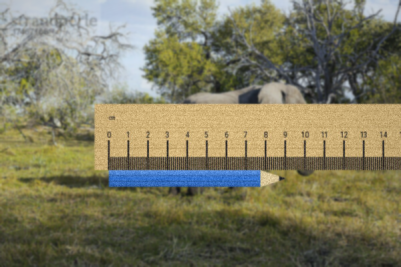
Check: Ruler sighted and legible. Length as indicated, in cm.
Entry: 9 cm
